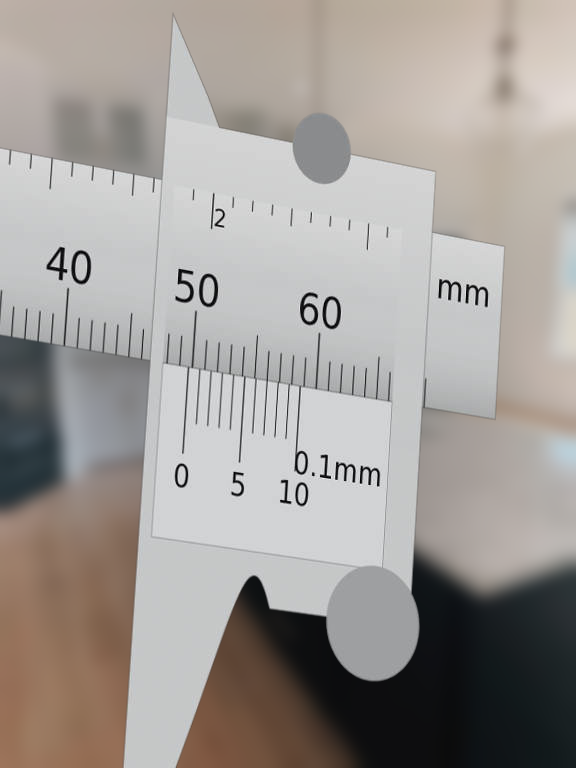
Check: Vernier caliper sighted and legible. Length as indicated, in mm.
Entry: 49.7 mm
